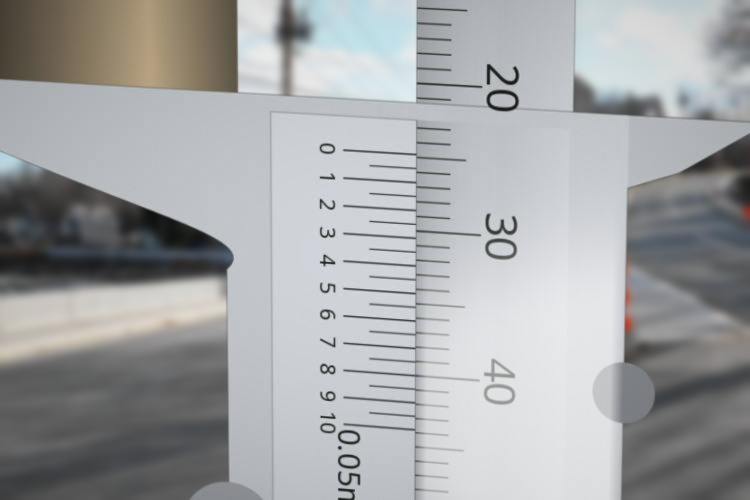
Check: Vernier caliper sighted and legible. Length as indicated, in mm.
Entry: 24.8 mm
